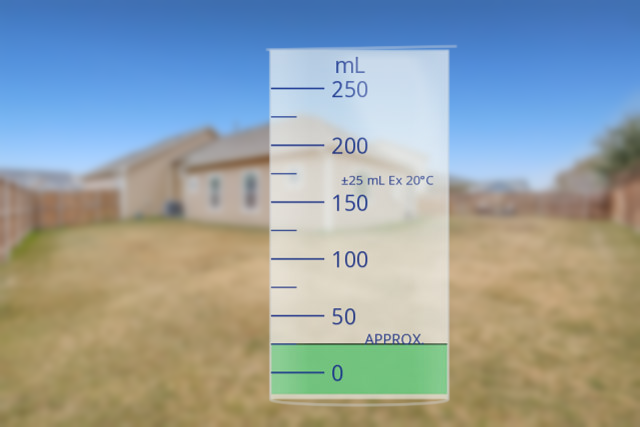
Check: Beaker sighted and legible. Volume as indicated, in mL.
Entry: 25 mL
